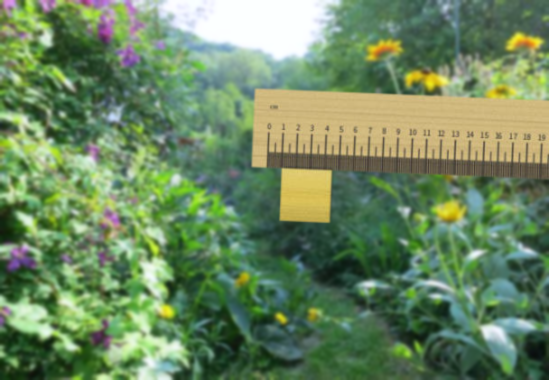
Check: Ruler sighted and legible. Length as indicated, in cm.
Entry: 3.5 cm
